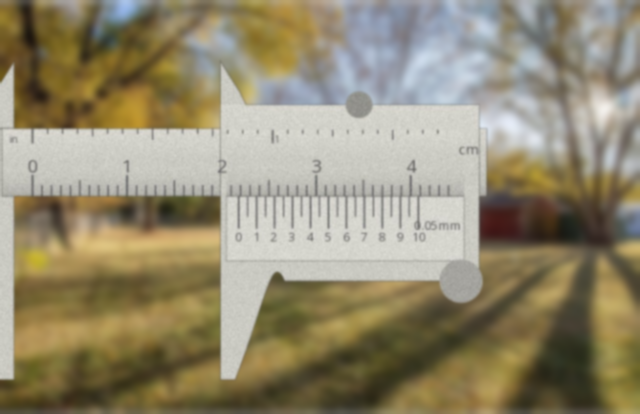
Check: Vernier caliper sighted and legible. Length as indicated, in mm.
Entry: 21.8 mm
